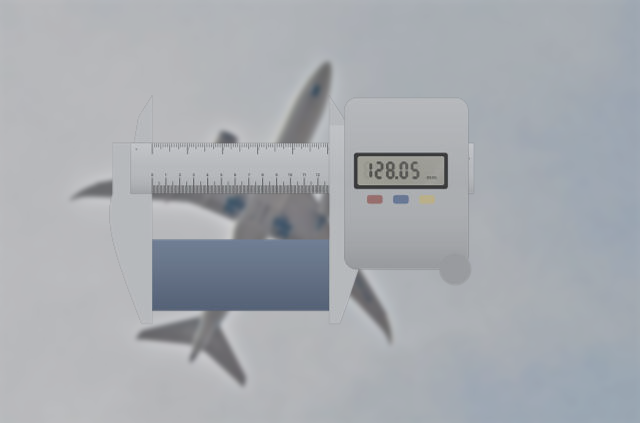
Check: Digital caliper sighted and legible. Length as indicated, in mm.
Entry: 128.05 mm
